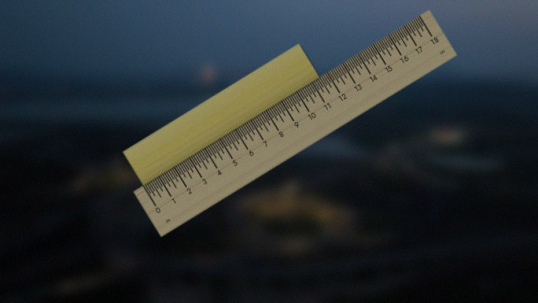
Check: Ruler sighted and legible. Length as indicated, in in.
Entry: 11.5 in
